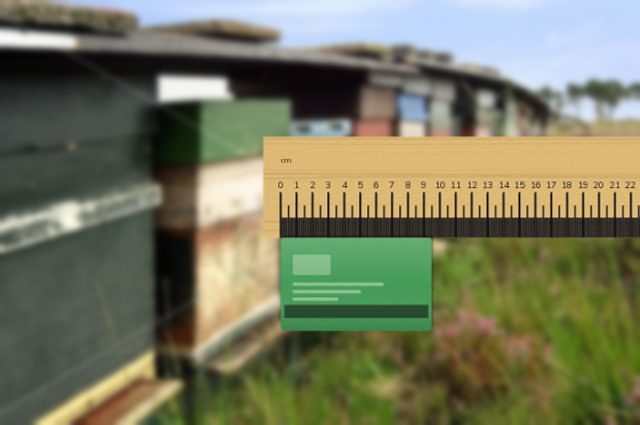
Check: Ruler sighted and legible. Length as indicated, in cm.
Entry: 9.5 cm
